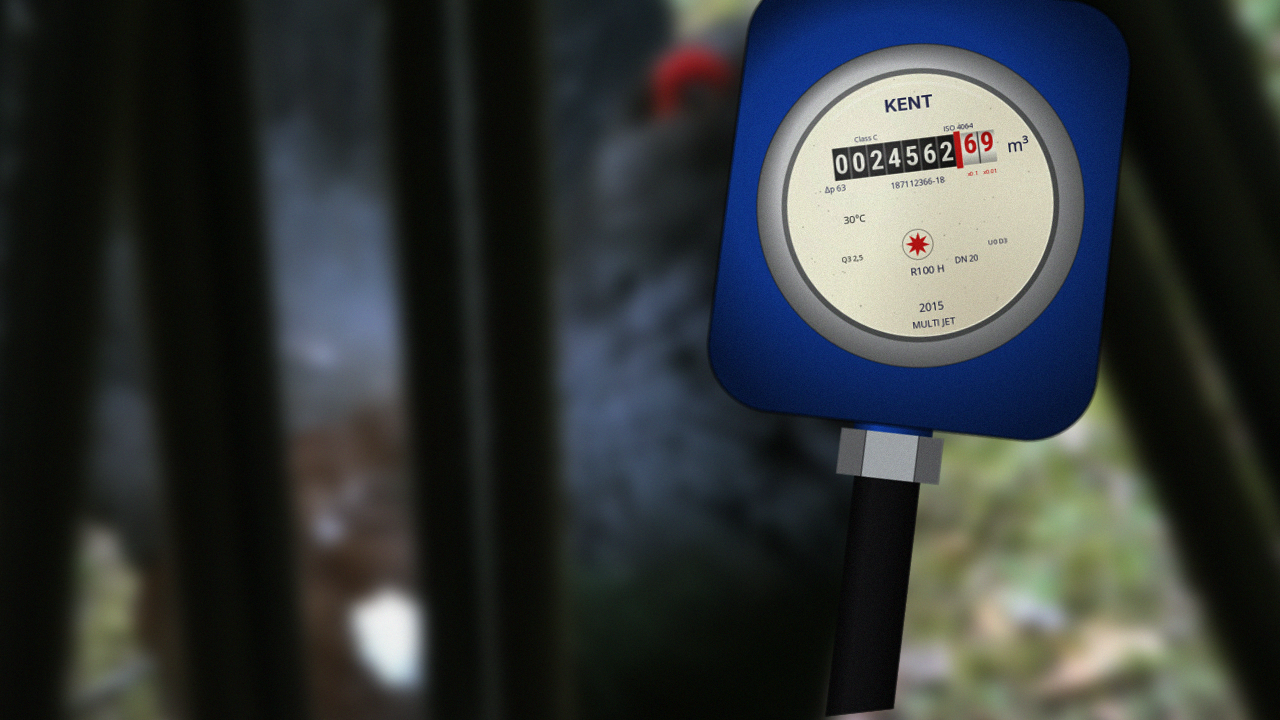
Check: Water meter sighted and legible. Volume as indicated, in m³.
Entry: 24562.69 m³
